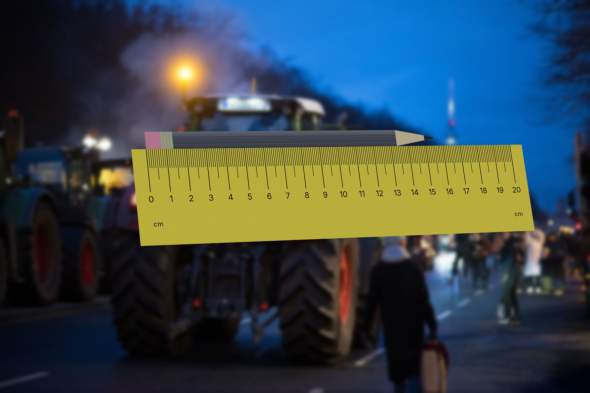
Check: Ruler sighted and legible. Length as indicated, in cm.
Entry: 15.5 cm
